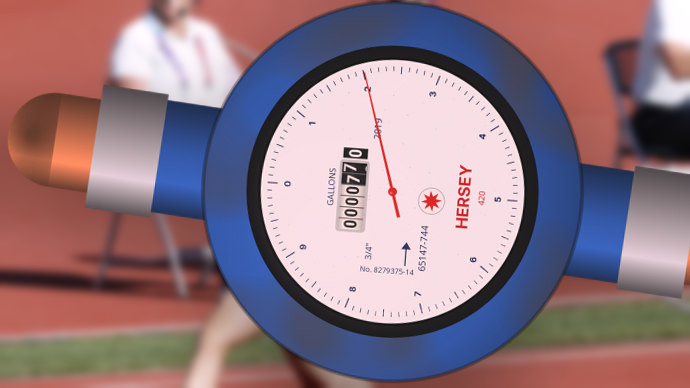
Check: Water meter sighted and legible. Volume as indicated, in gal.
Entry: 772.0 gal
